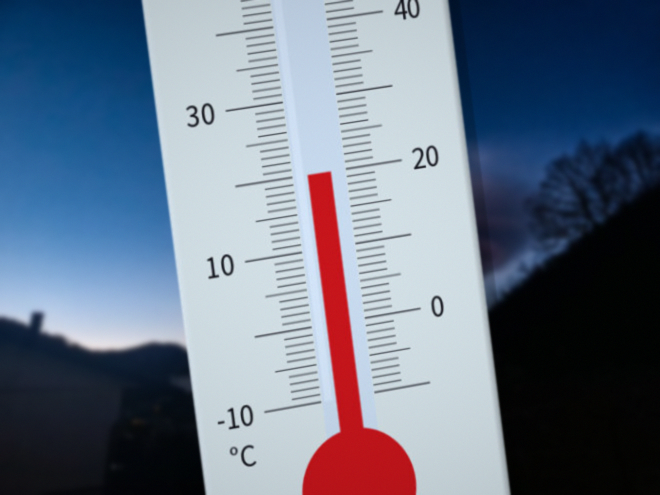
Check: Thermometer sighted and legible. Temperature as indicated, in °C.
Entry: 20 °C
